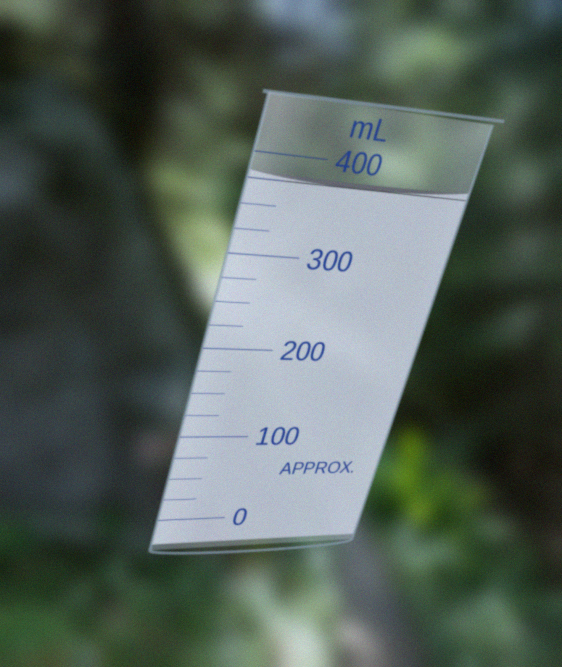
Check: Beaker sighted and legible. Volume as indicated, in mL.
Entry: 375 mL
